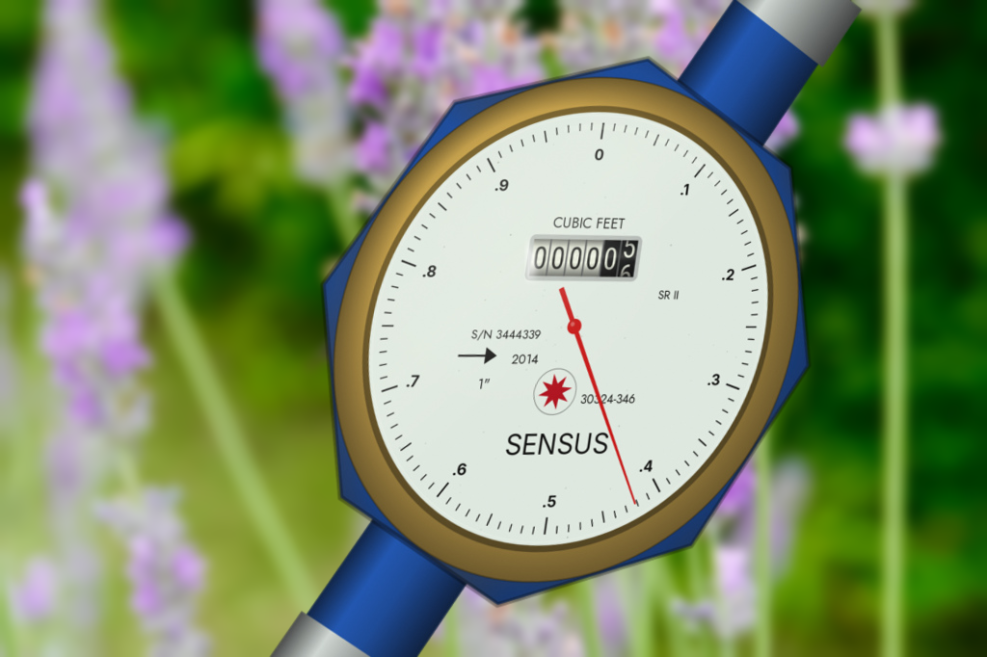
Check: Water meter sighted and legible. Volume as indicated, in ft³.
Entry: 5.42 ft³
